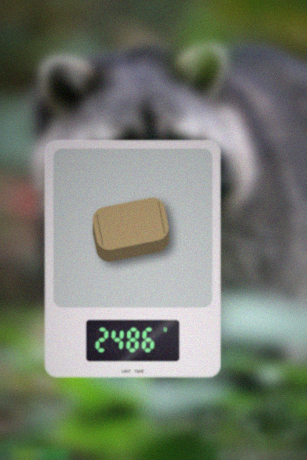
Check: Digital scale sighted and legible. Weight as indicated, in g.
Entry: 2486 g
